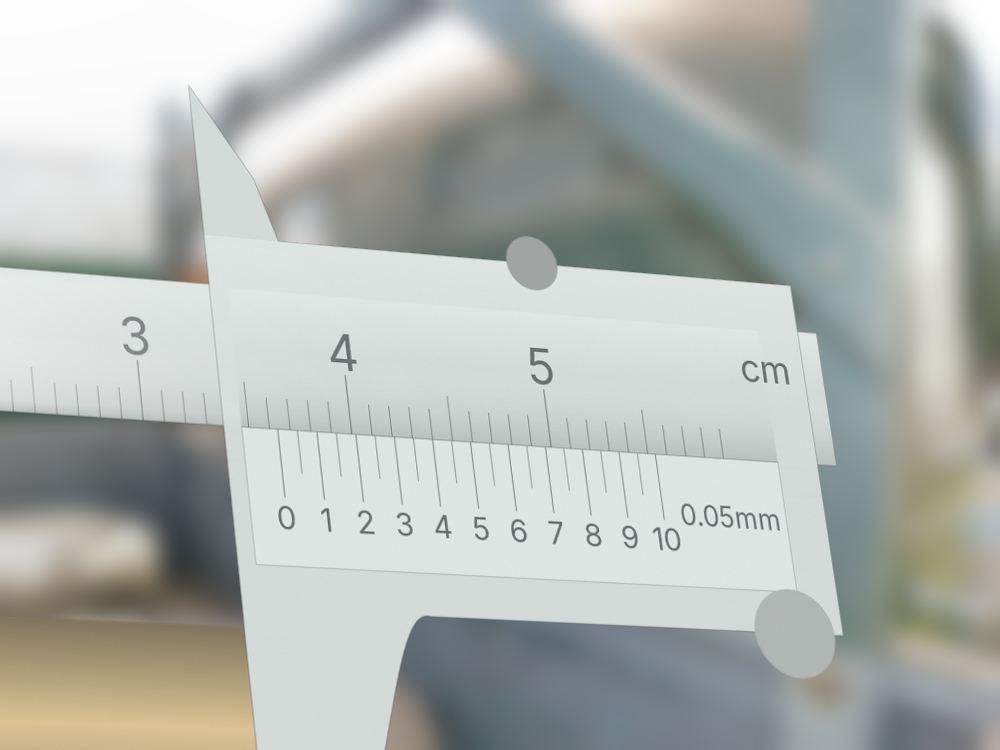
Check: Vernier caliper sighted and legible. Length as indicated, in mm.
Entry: 36.4 mm
